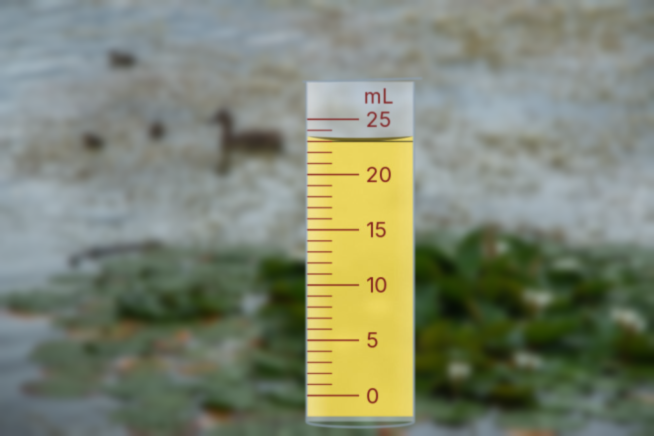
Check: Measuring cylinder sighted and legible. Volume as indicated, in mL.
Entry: 23 mL
